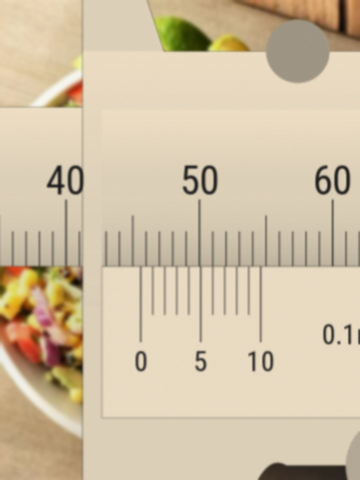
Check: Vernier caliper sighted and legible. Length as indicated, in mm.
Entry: 45.6 mm
